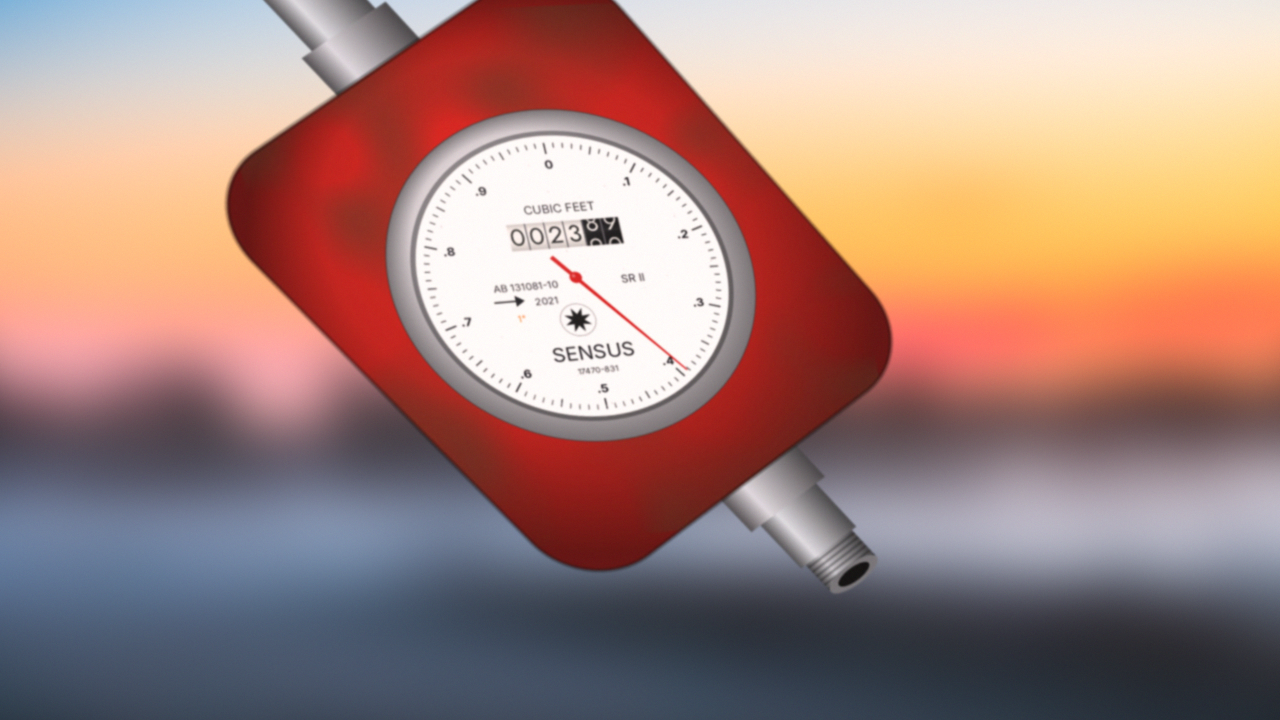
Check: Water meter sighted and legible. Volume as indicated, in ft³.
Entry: 2389.39 ft³
